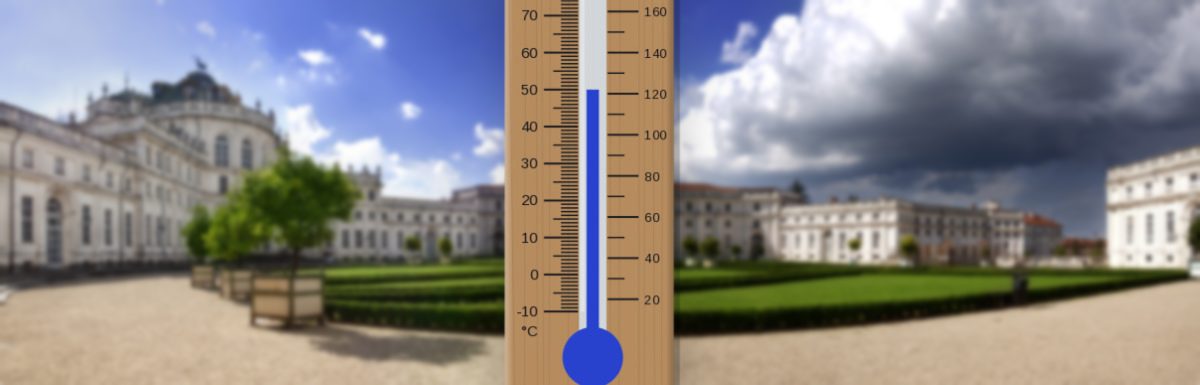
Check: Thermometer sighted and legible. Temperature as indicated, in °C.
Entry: 50 °C
